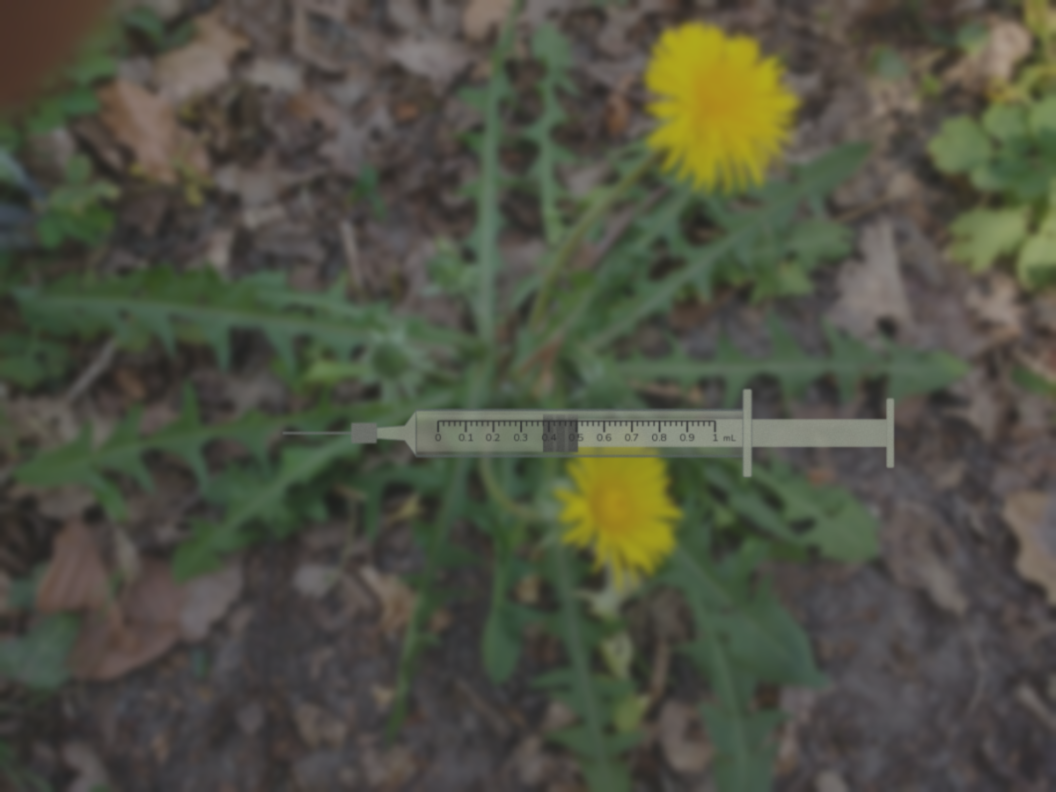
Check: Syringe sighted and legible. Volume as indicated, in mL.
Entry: 0.38 mL
